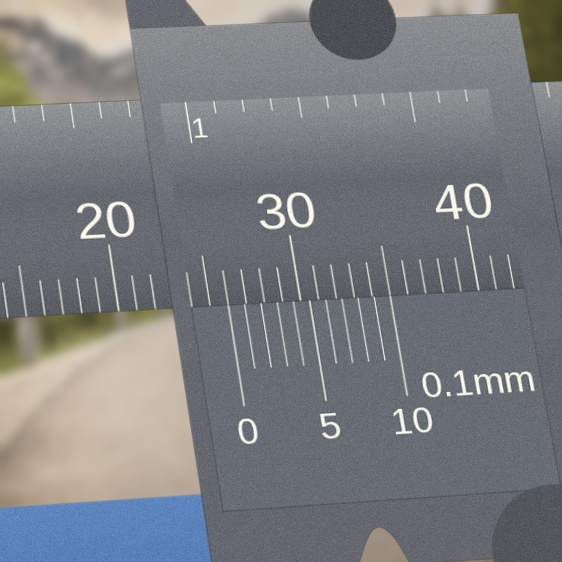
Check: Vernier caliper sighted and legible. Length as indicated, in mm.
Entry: 26.0 mm
